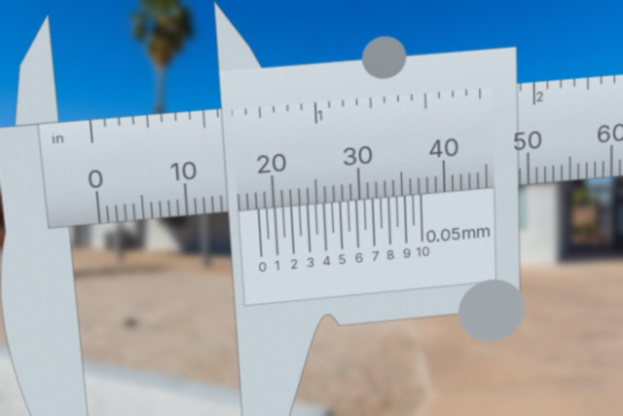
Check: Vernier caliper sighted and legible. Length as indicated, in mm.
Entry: 18.2 mm
